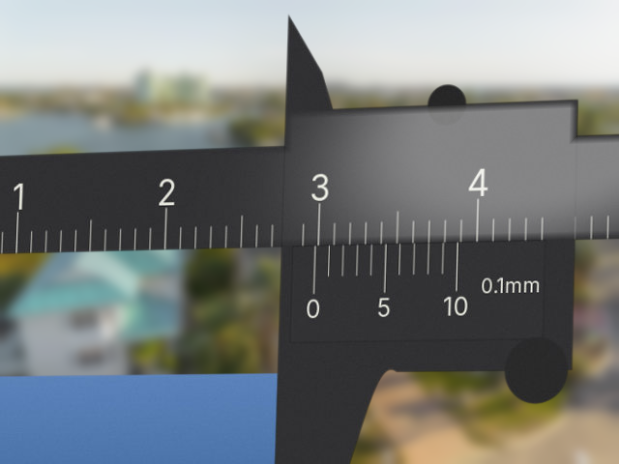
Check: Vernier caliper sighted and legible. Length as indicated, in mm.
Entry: 29.8 mm
